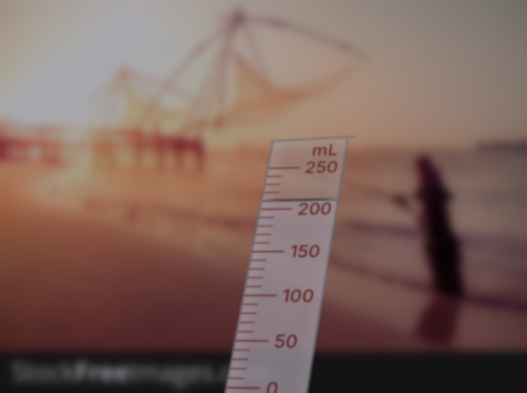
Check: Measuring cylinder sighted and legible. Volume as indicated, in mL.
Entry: 210 mL
